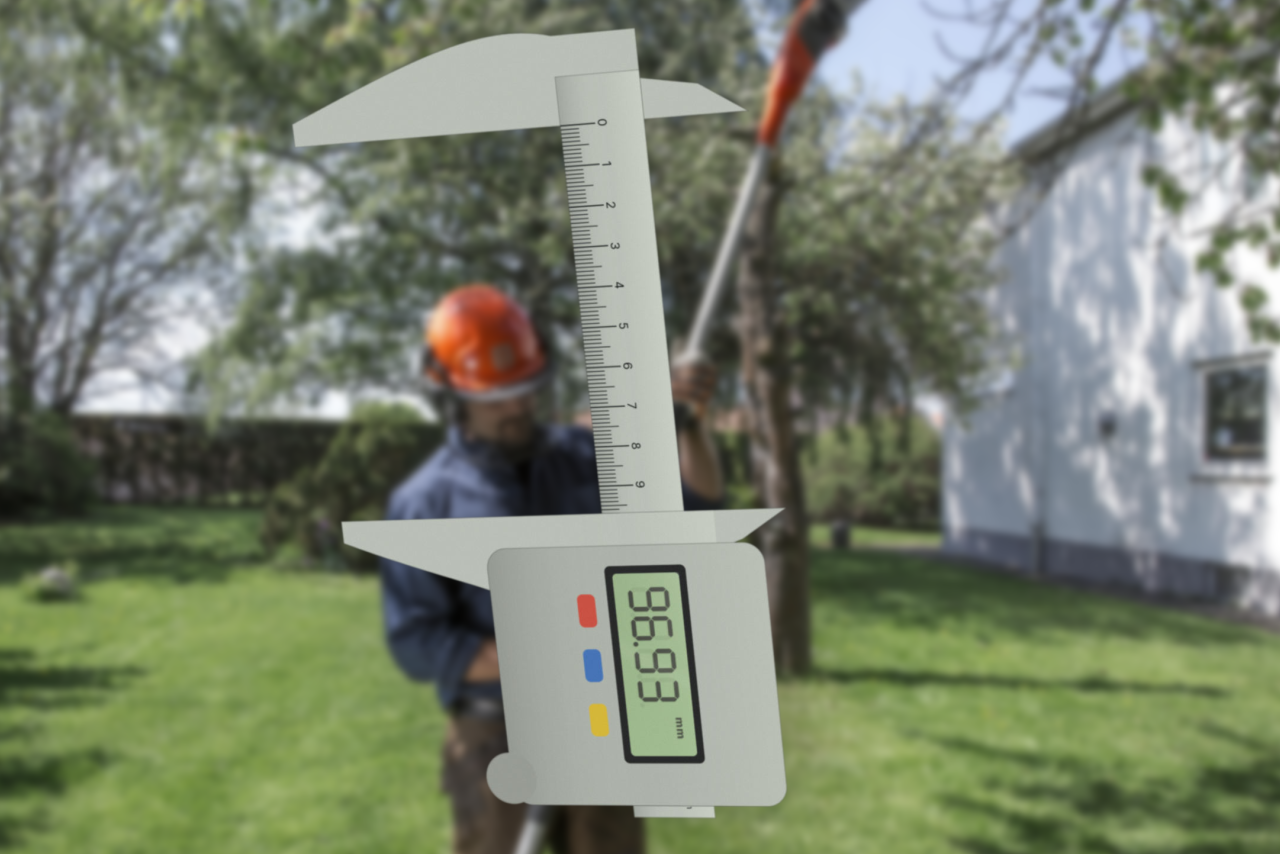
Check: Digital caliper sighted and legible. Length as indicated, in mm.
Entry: 96.93 mm
